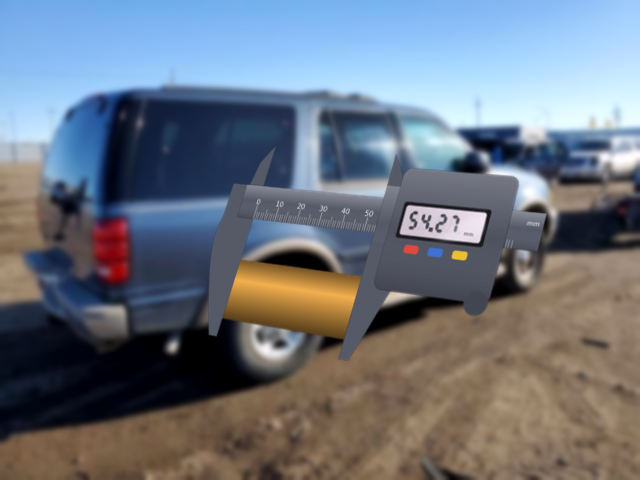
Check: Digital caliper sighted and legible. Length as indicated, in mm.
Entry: 54.27 mm
